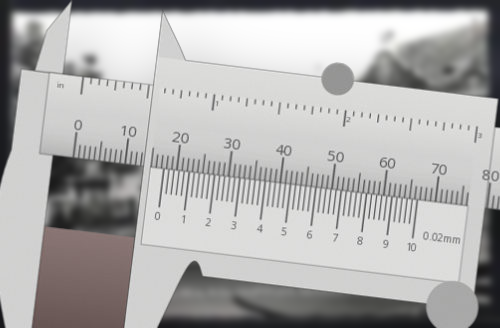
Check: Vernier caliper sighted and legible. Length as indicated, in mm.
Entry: 17.5 mm
